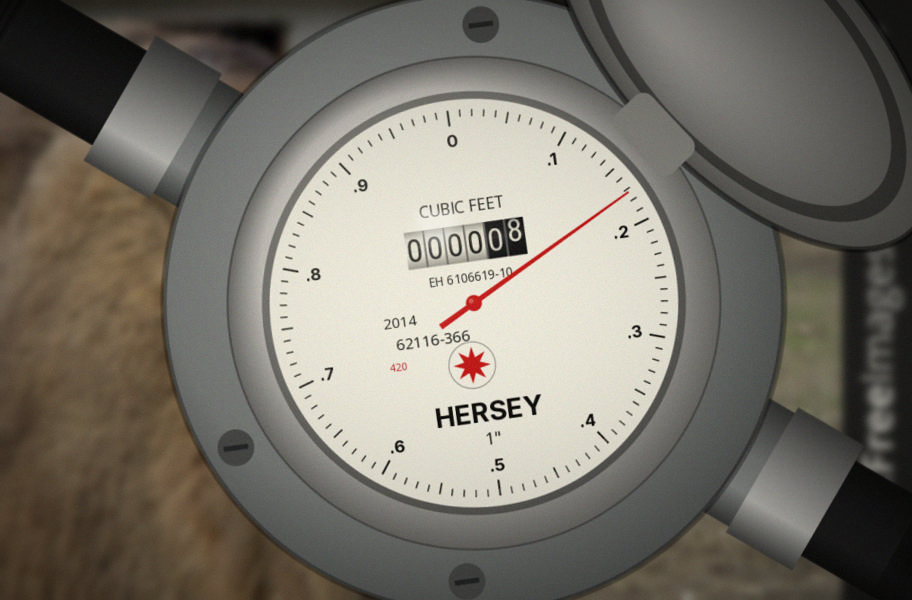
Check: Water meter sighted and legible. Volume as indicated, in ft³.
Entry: 8.17 ft³
